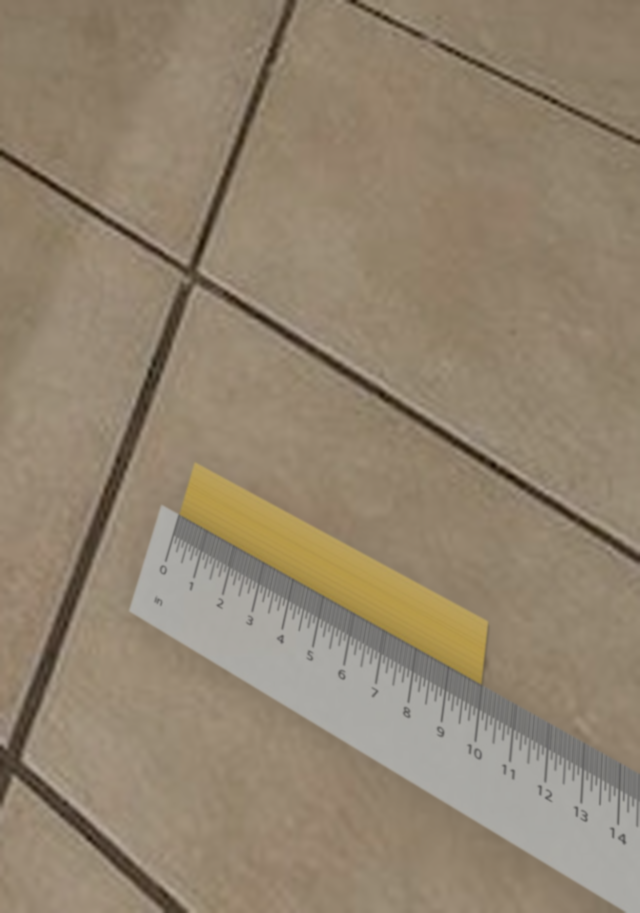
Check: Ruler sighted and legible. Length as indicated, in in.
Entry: 10 in
